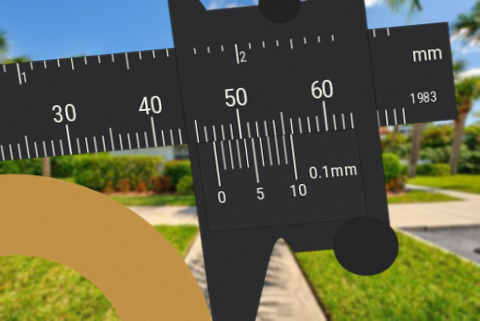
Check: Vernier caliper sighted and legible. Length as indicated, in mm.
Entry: 46.8 mm
